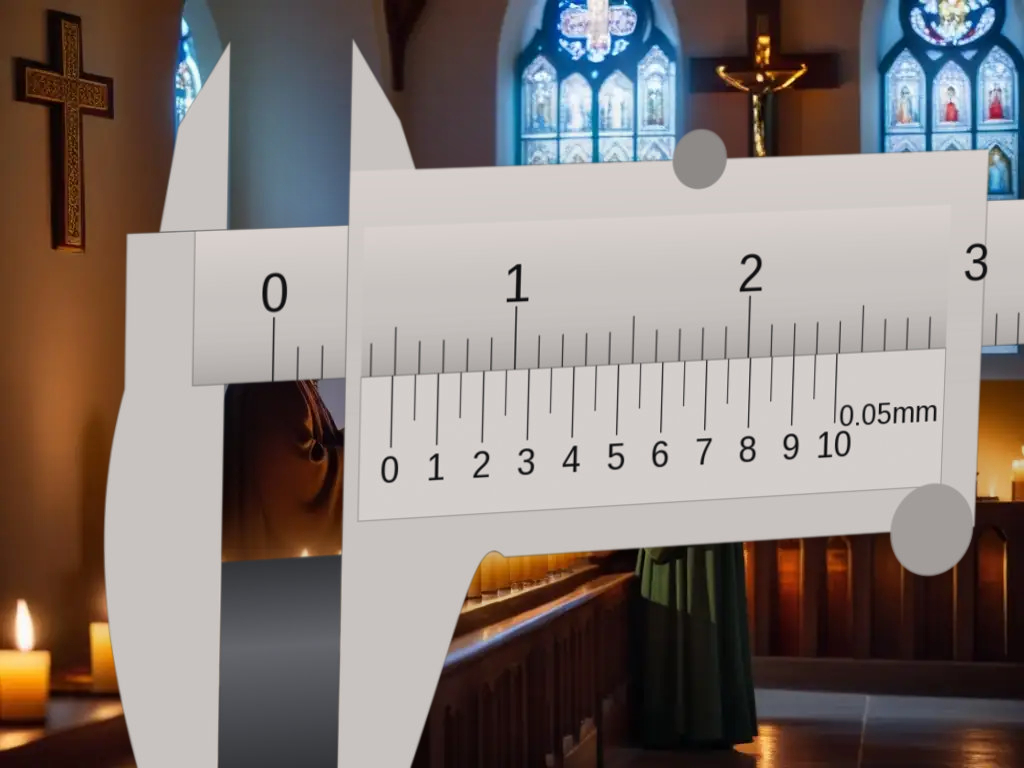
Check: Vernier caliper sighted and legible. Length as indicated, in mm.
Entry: 4.9 mm
